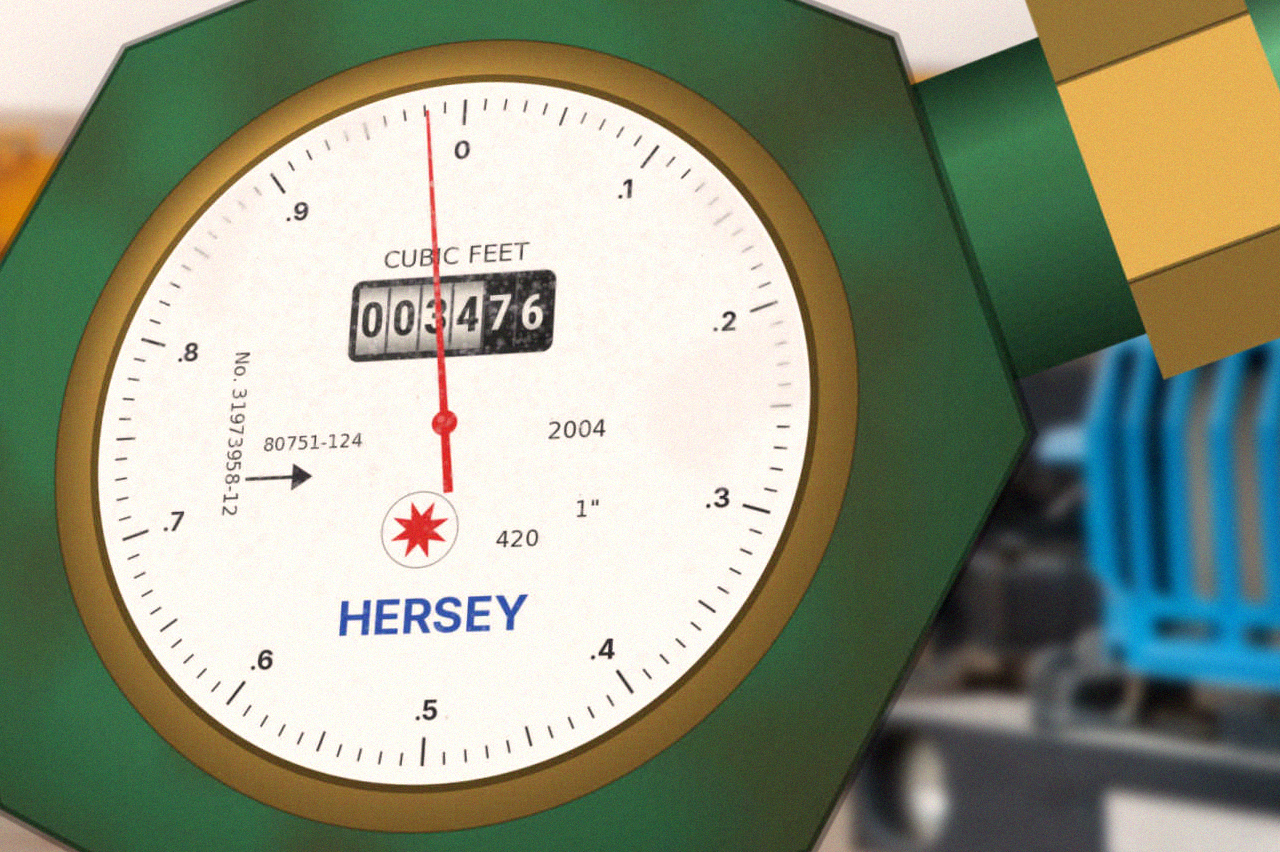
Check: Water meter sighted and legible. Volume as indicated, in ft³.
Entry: 3475.98 ft³
